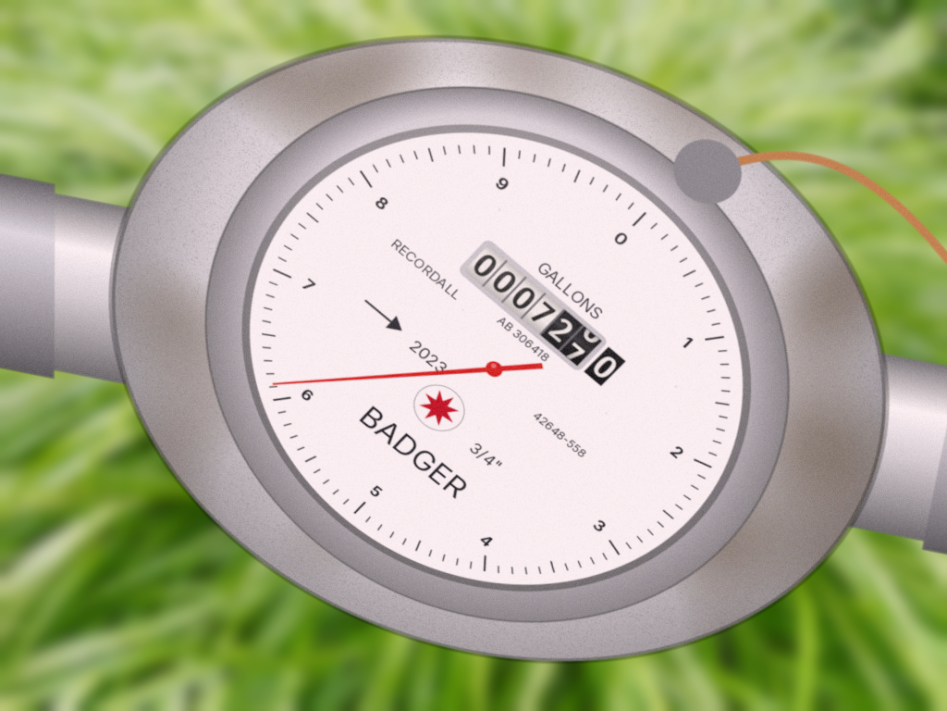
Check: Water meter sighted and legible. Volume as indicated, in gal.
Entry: 7266.1 gal
